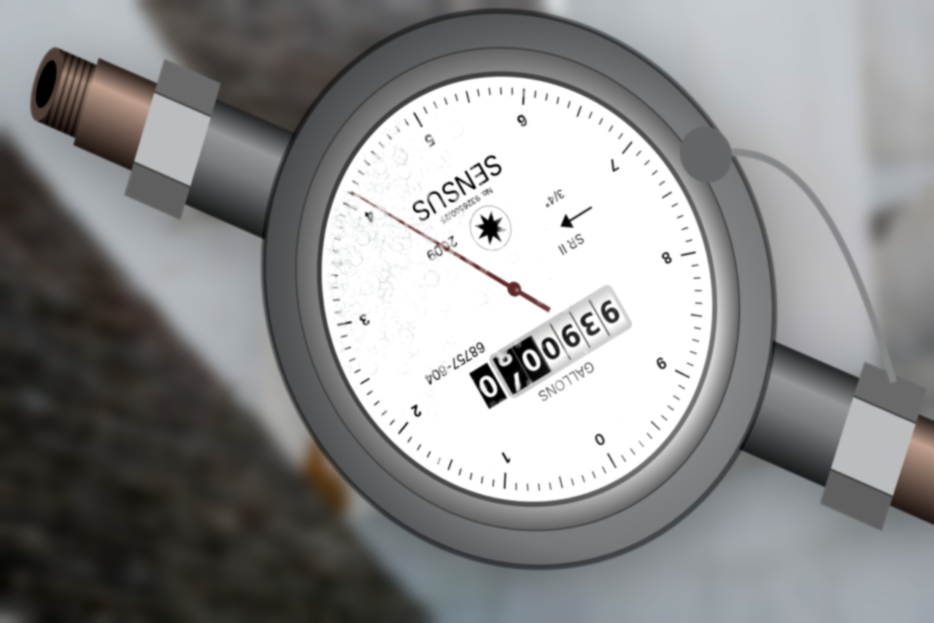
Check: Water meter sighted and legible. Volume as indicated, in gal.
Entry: 9390074.1 gal
